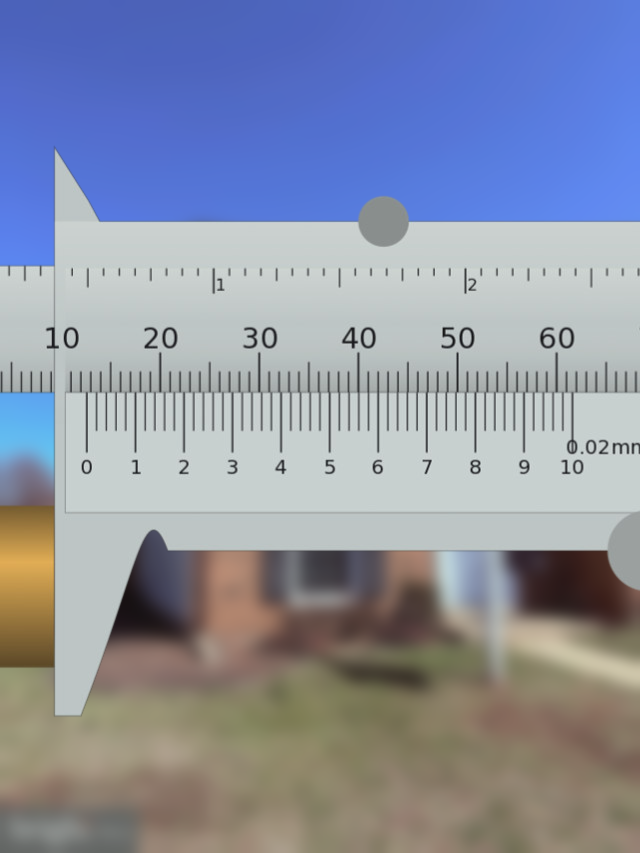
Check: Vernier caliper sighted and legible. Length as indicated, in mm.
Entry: 12.6 mm
